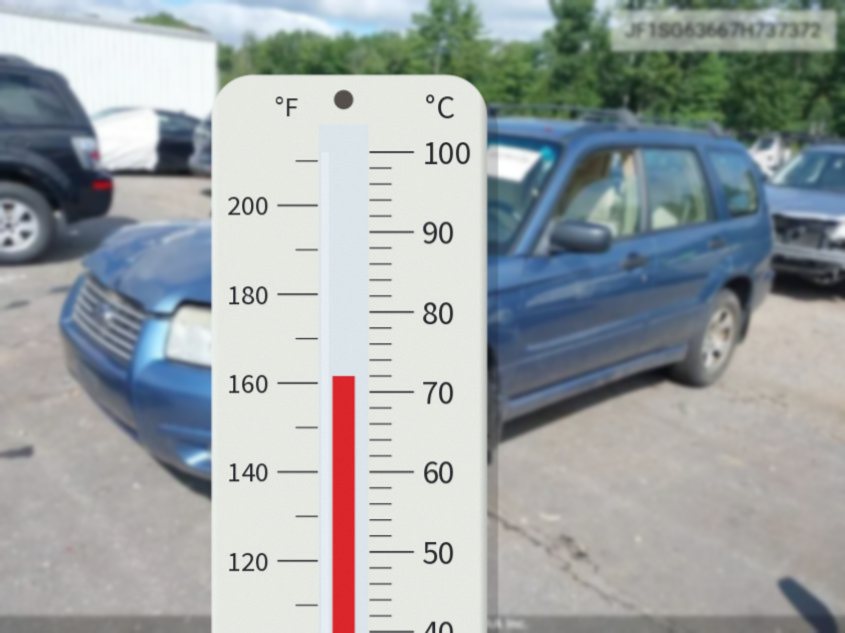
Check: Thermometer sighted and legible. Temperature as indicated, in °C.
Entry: 72 °C
